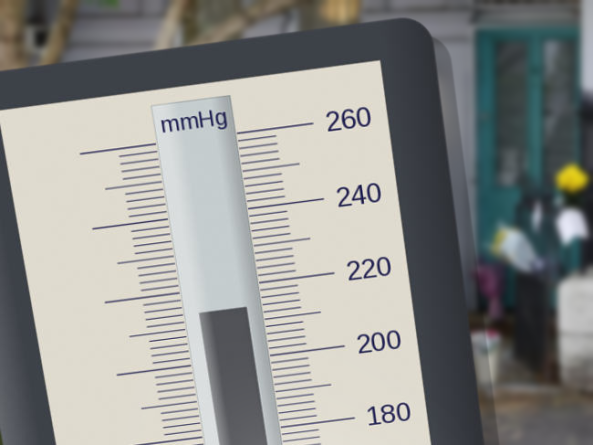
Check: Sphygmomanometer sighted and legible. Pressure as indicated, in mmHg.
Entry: 214 mmHg
